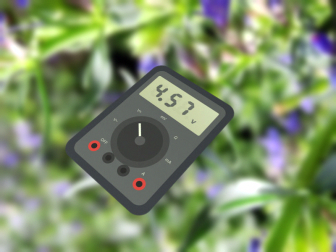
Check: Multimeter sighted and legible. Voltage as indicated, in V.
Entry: 4.57 V
